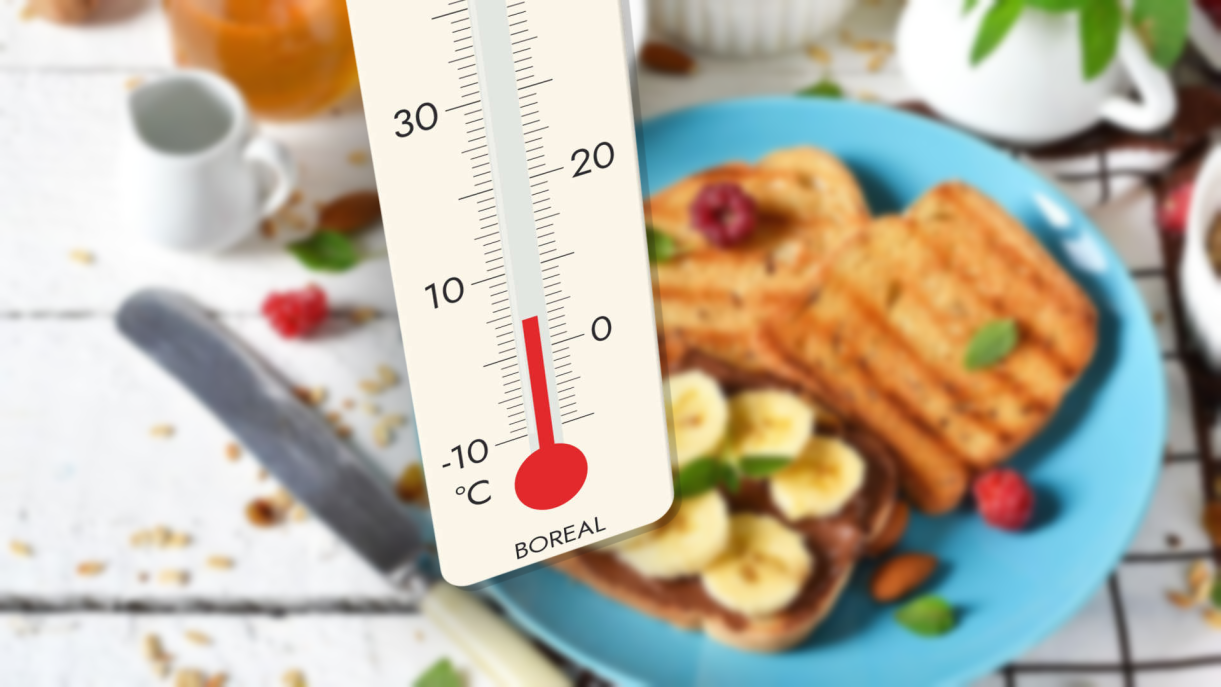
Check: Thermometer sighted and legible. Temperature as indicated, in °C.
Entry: 4 °C
